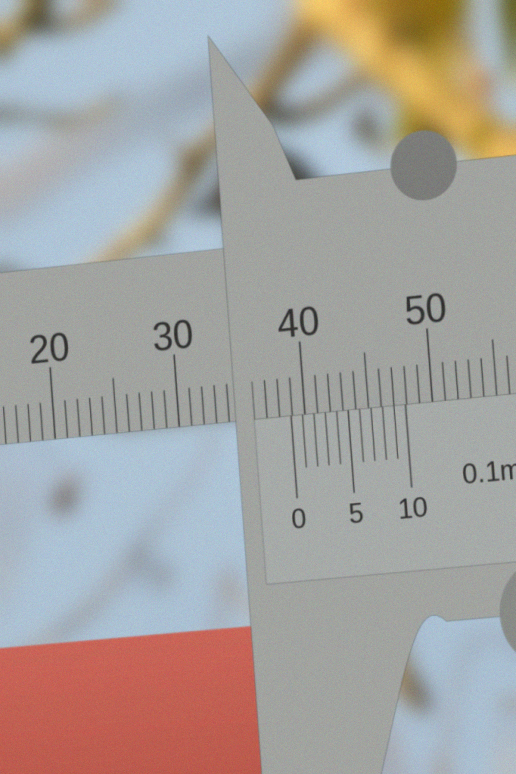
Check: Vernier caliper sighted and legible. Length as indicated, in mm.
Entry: 38.9 mm
